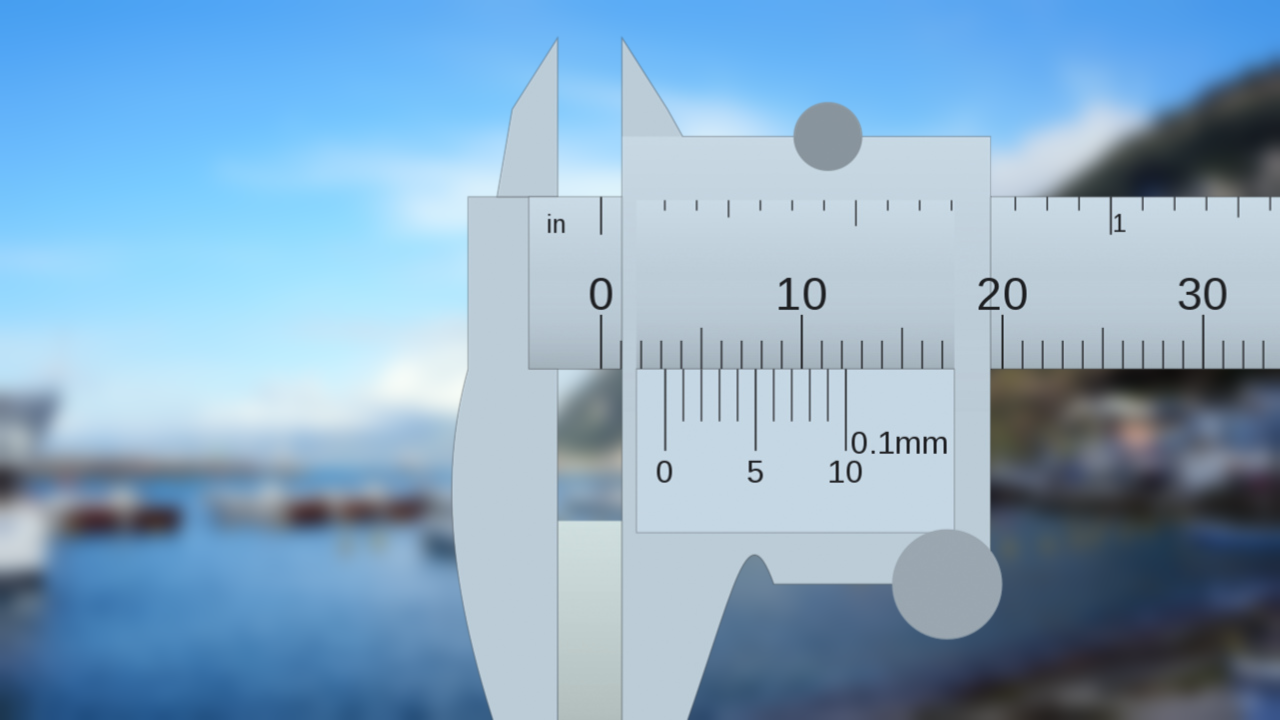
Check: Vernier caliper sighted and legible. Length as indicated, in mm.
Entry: 3.2 mm
